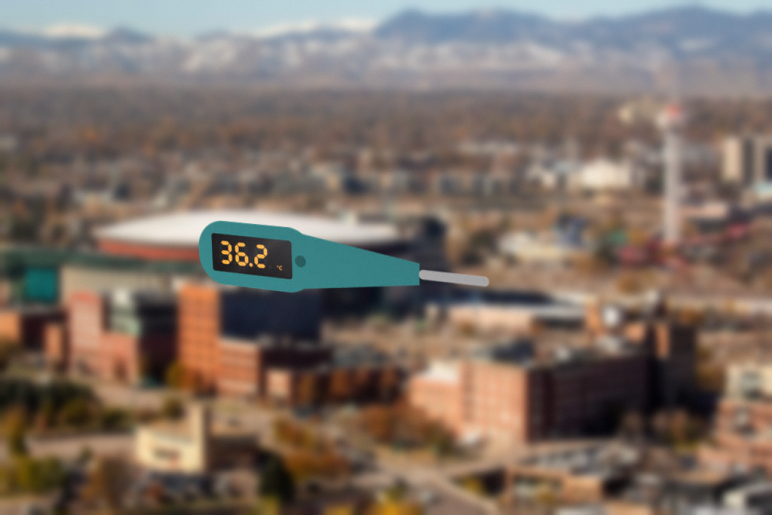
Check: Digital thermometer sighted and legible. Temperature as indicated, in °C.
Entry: 36.2 °C
